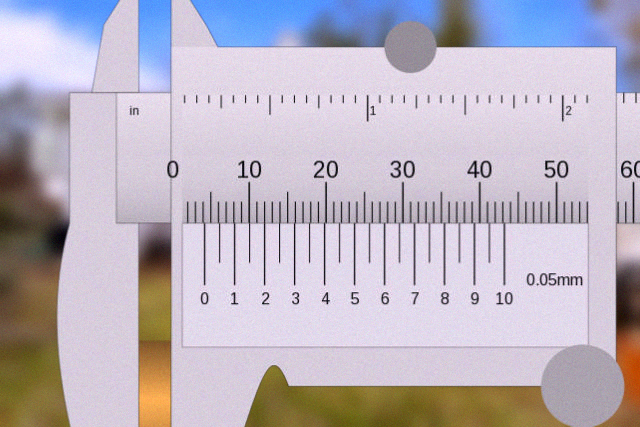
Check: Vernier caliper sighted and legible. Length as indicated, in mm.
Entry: 4.2 mm
